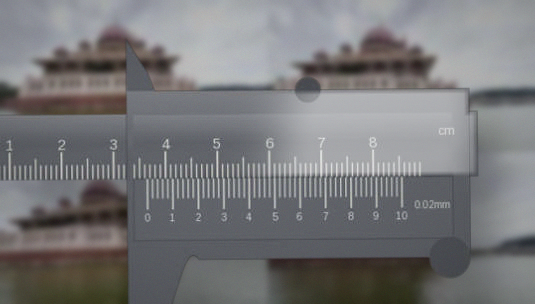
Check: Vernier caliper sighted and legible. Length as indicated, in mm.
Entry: 36.5 mm
